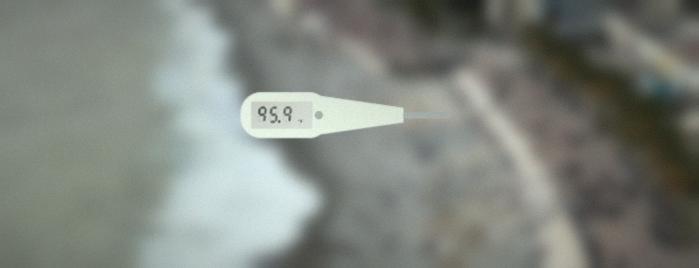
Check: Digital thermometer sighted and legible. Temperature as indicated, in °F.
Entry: 95.9 °F
